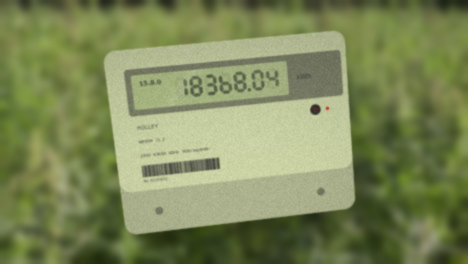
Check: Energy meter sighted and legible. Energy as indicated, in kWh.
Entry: 18368.04 kWh
